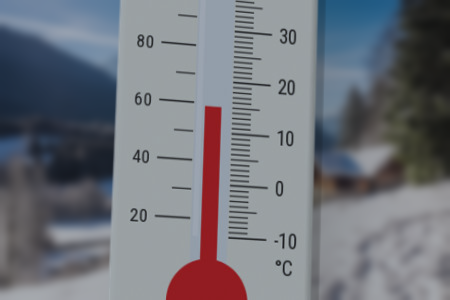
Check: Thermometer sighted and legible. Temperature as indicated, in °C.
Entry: 15 °C
